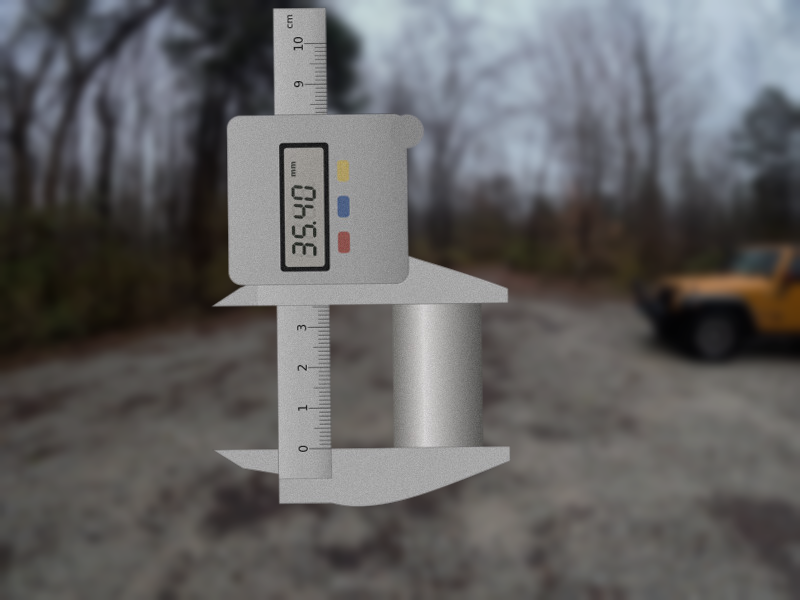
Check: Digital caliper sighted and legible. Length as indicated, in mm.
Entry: 35.40 mm
